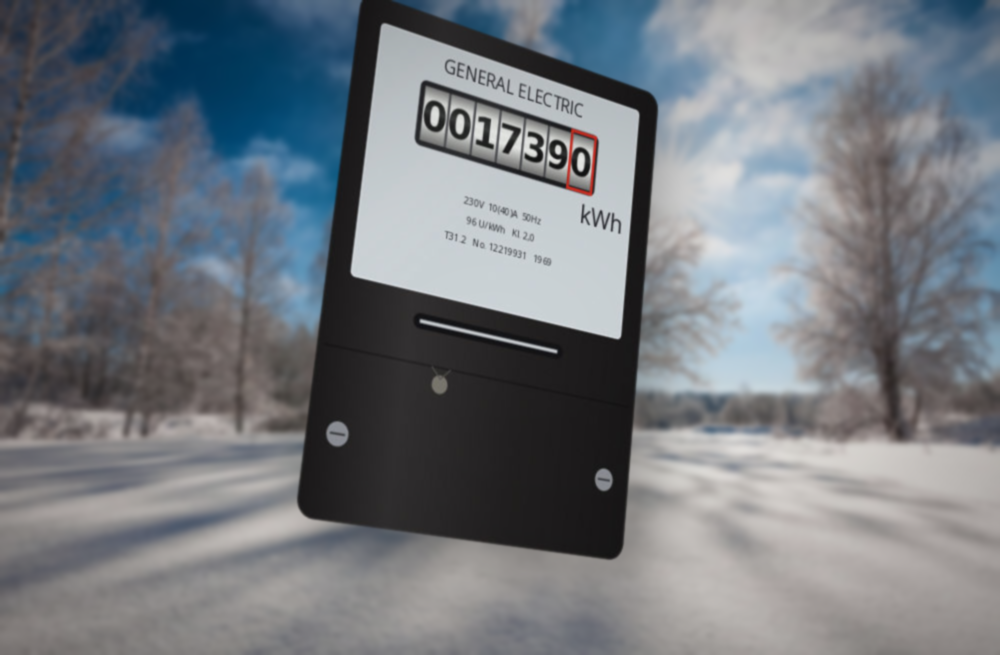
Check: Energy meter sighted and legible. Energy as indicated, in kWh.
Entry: 1739.0 kWh
